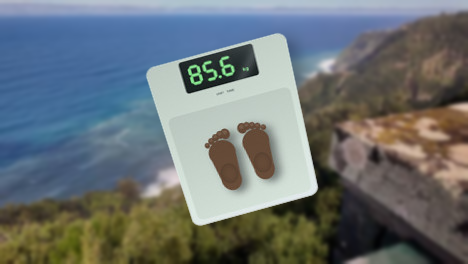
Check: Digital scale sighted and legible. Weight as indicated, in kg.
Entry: 85.6 kg
